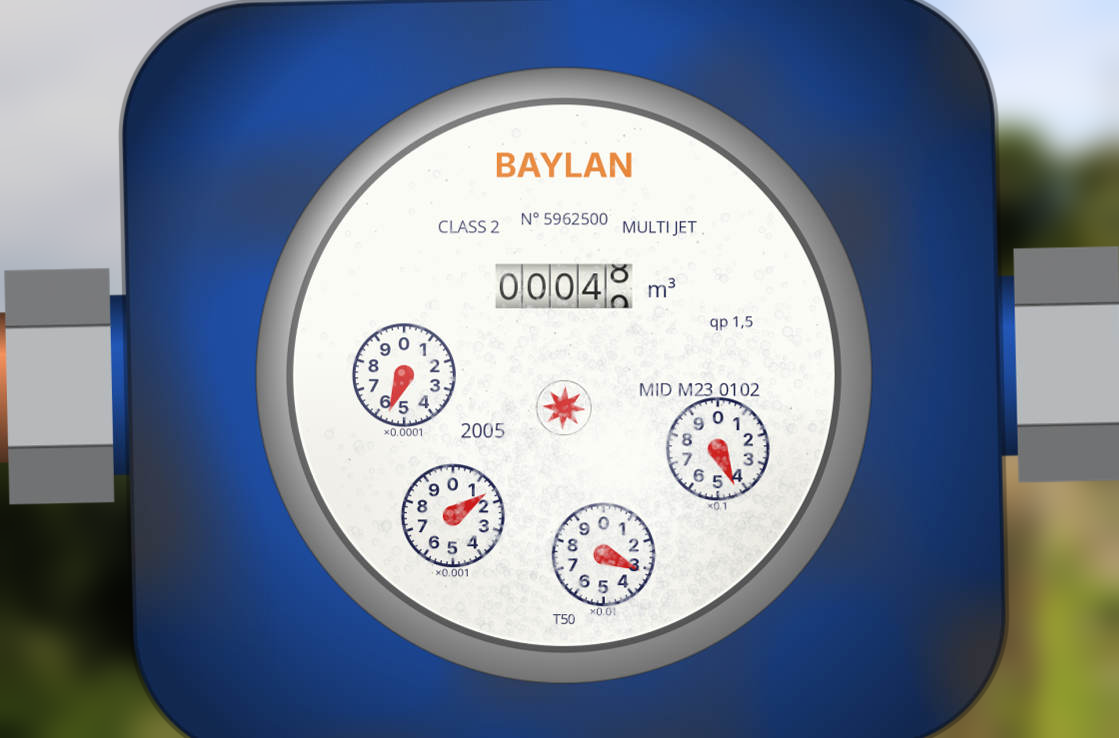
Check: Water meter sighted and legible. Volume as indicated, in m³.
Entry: 48.4315 m³
